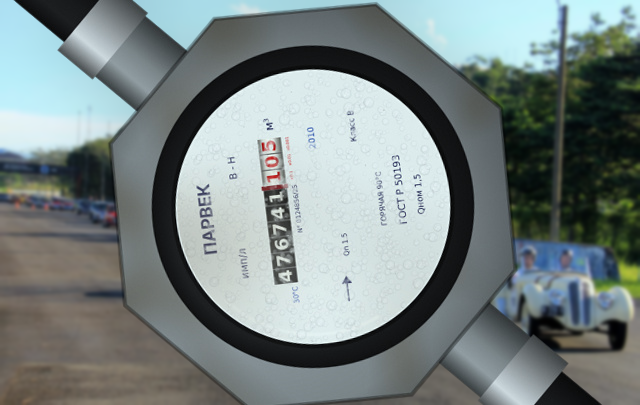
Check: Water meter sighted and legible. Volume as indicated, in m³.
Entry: 476741.105 m³
